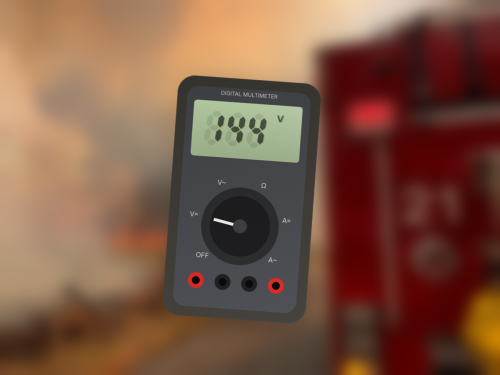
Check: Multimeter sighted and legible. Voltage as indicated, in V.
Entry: 144 V
